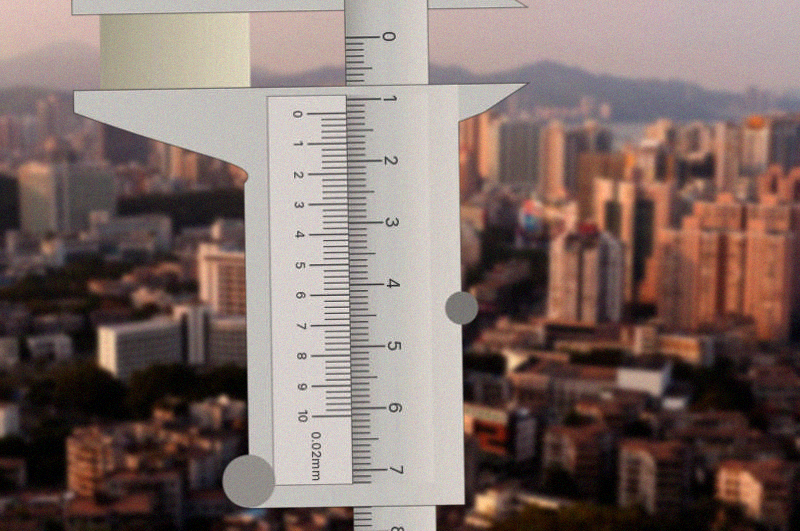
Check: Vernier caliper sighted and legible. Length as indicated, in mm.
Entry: 12.2 mm
